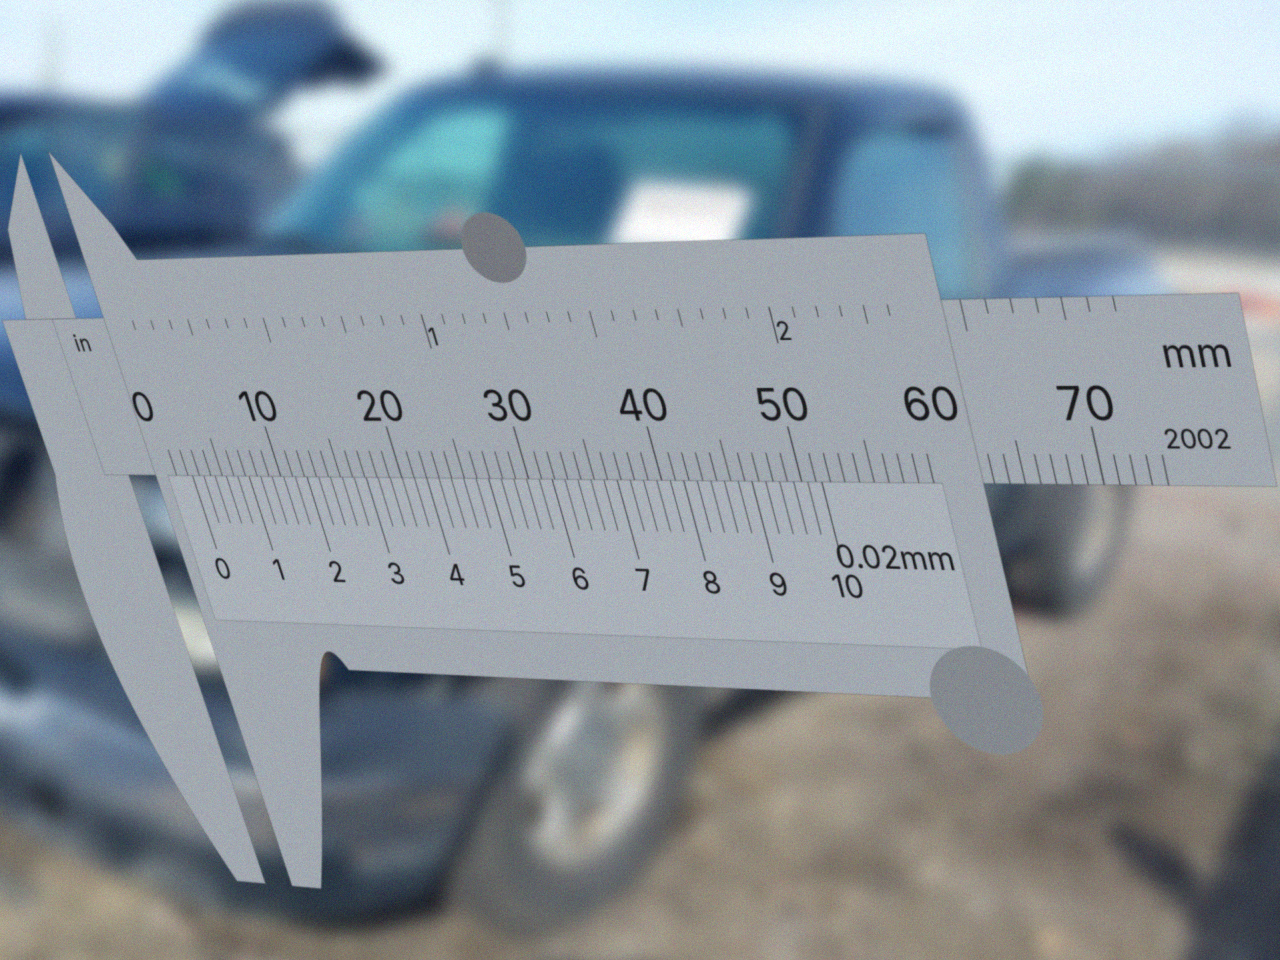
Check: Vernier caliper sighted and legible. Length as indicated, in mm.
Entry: 2.4 mm
